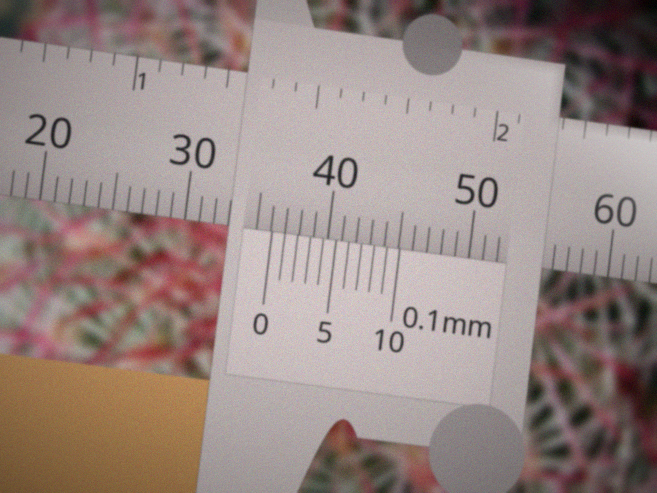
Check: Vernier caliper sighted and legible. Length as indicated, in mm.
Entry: 36.1 mm
